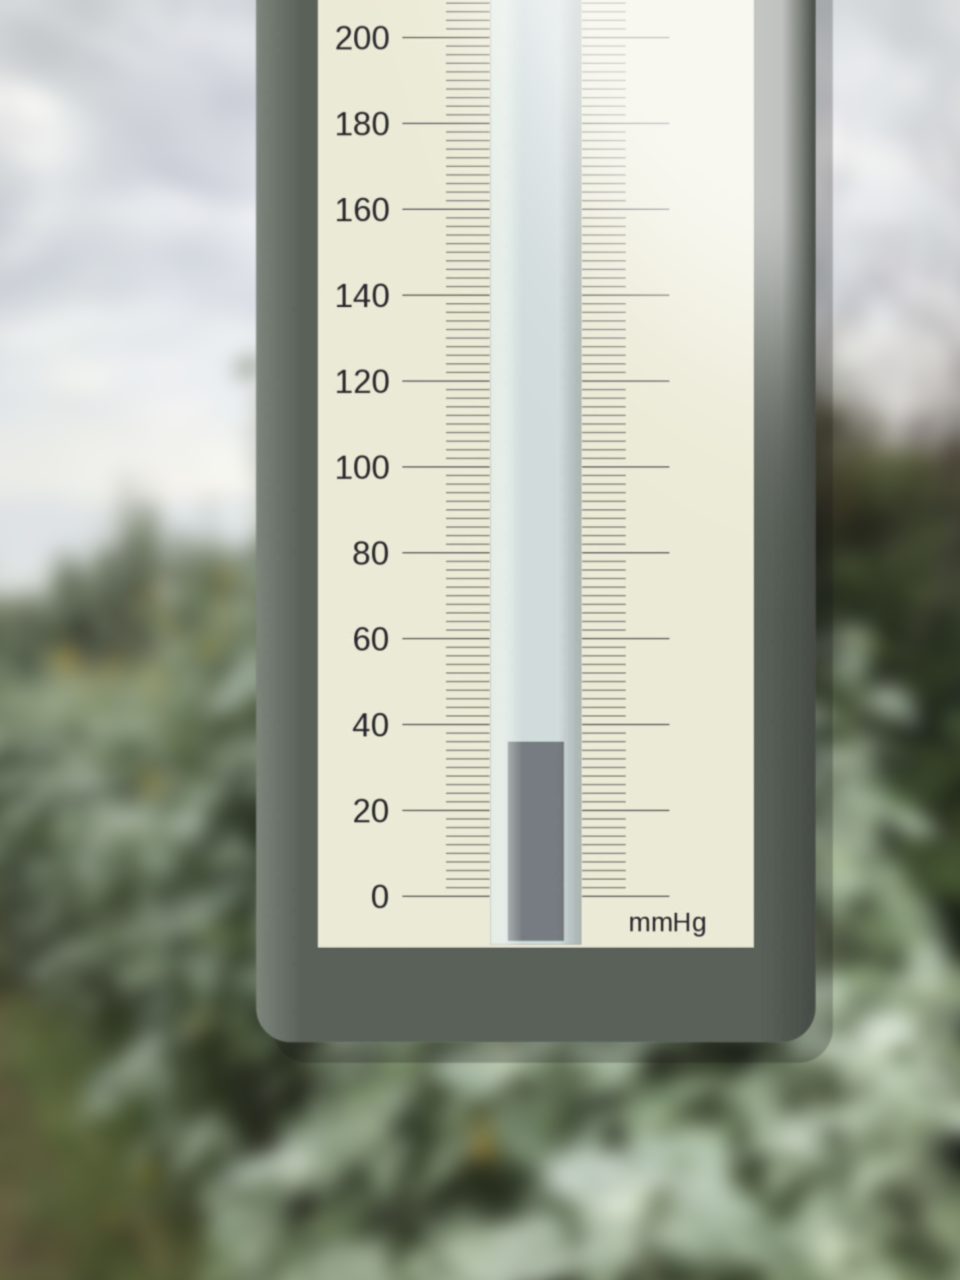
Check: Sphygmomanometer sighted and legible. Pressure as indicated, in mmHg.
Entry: 36 mmHg
